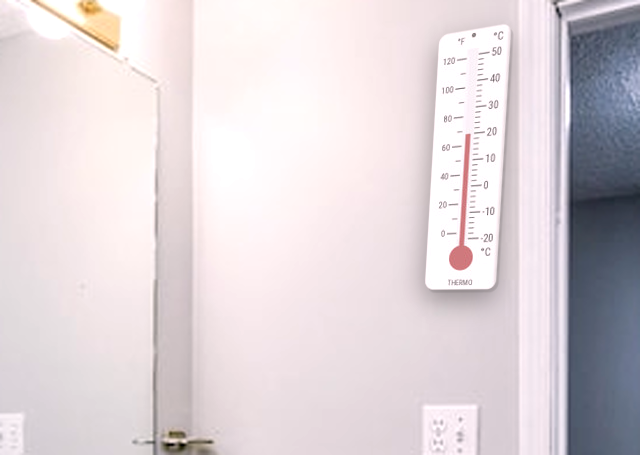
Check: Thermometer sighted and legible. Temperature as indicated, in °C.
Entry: 20 °C
